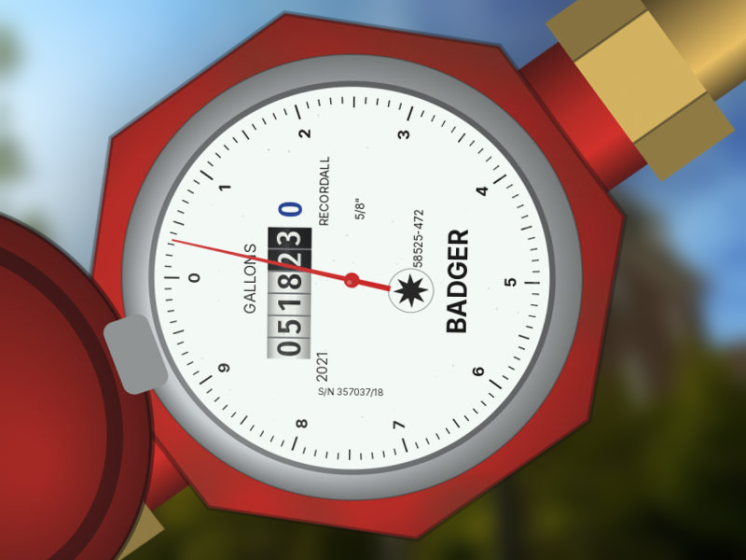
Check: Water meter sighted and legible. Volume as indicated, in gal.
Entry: 518230.3 gal
